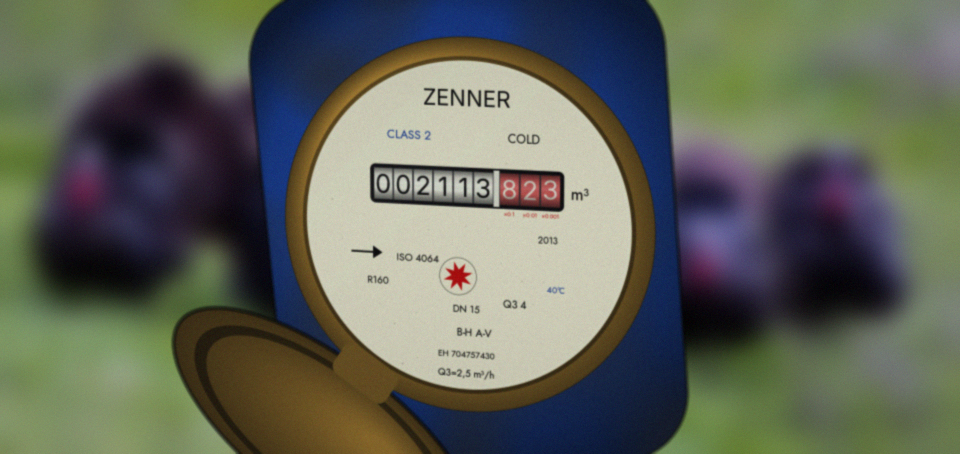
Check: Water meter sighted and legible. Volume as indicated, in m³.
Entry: 2113.823 m³
